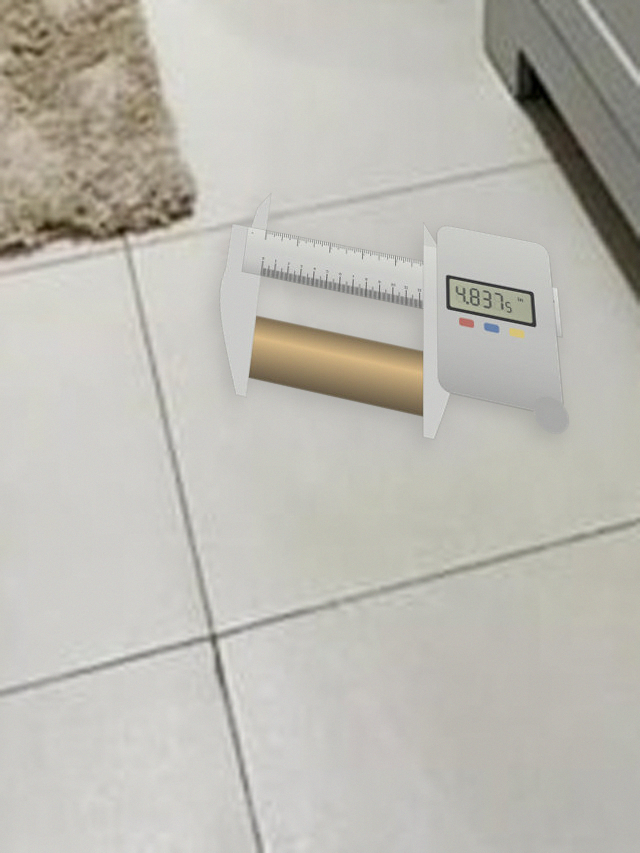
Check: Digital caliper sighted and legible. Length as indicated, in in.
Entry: 4.8375 in
